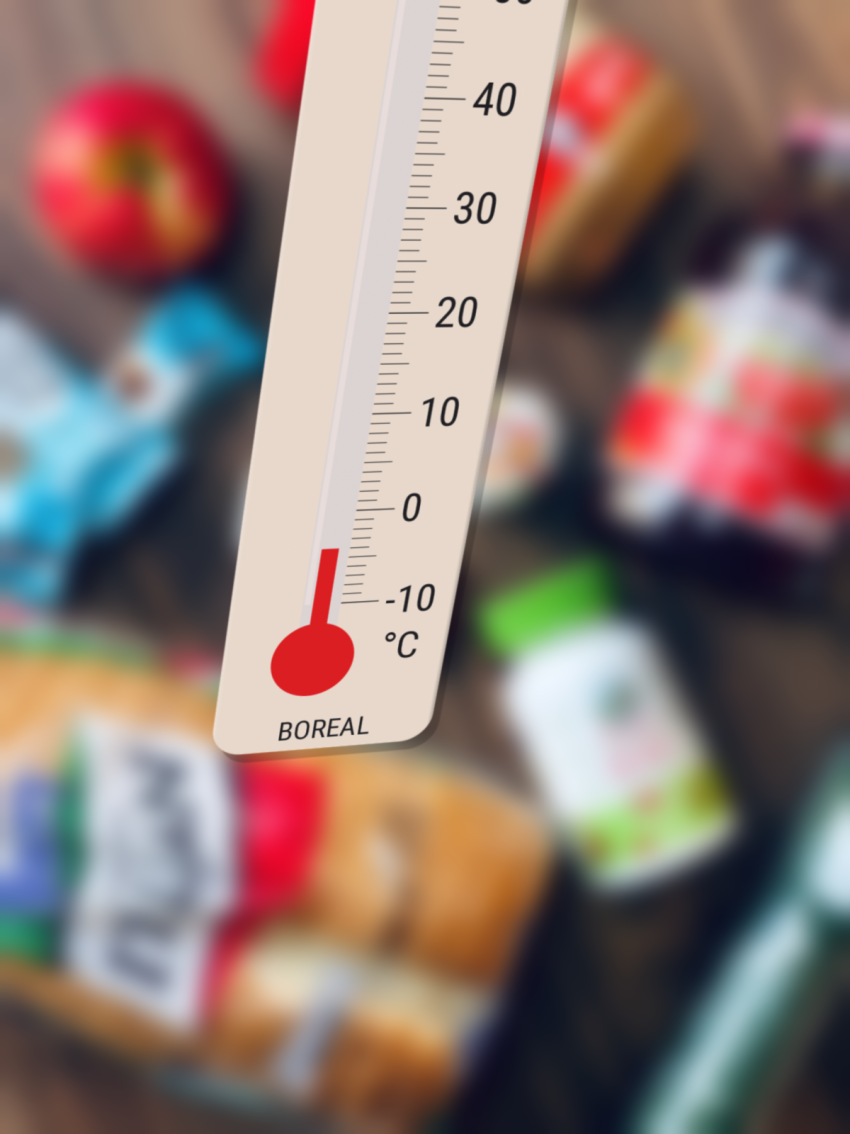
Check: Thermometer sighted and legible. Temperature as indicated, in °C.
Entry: -4 °C
